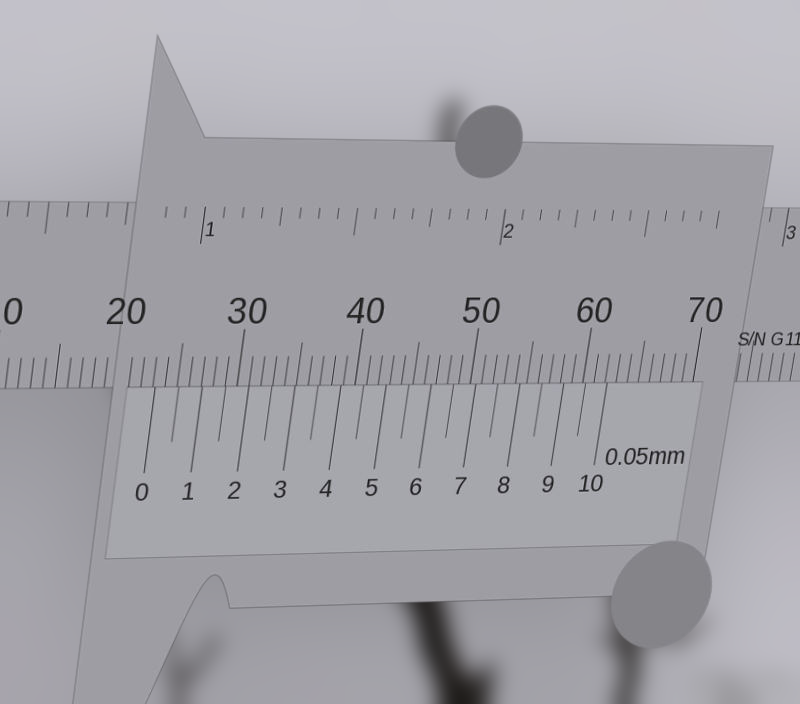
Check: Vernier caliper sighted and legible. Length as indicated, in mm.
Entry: 23.2 mm
